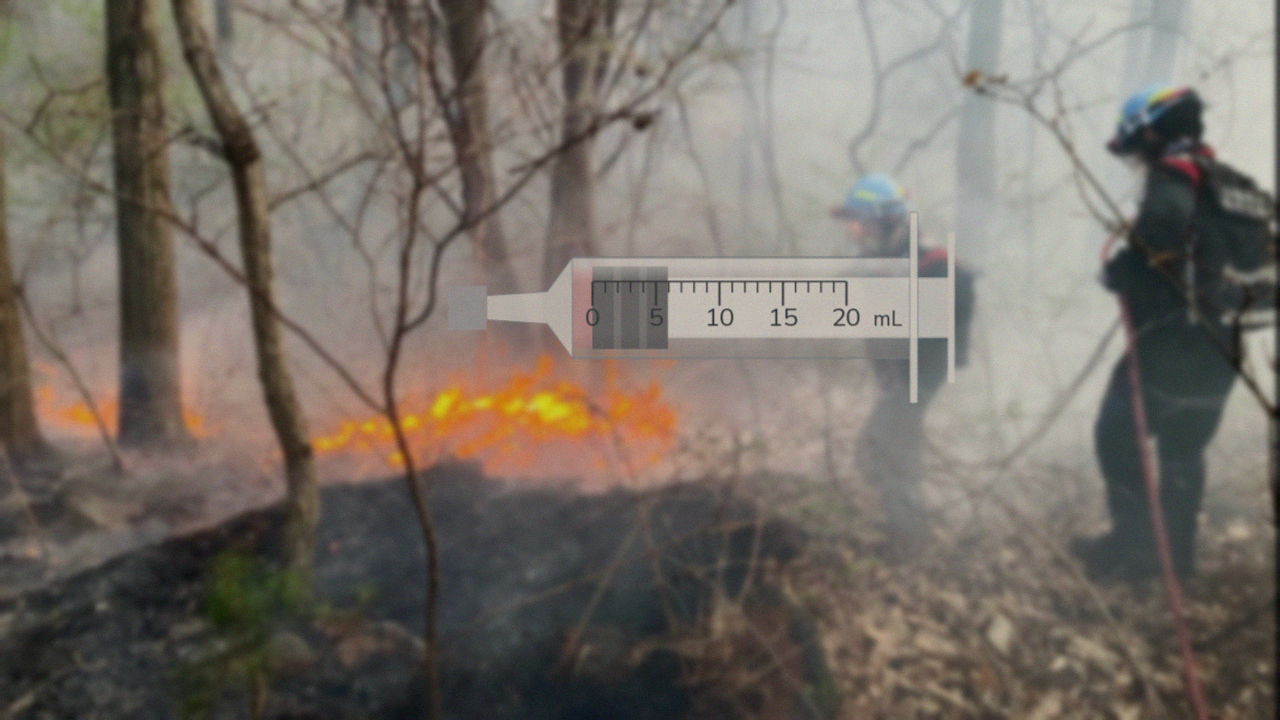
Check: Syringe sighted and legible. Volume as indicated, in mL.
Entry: 0 mL
